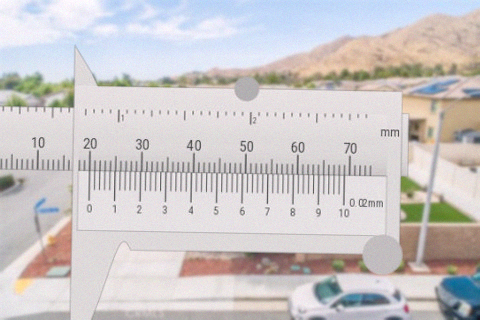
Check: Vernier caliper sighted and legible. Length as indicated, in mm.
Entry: 20.0 mm
